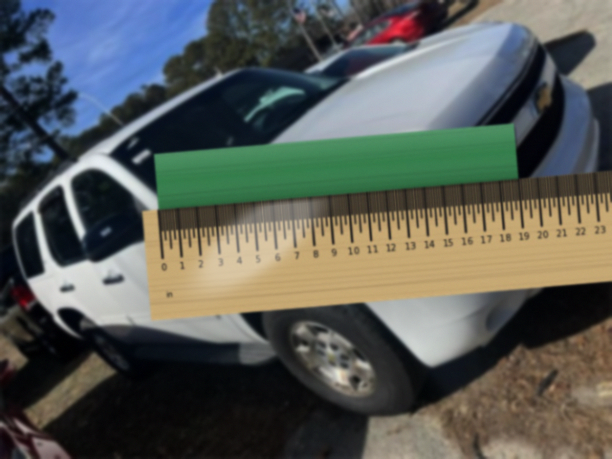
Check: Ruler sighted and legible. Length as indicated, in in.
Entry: 19 in
